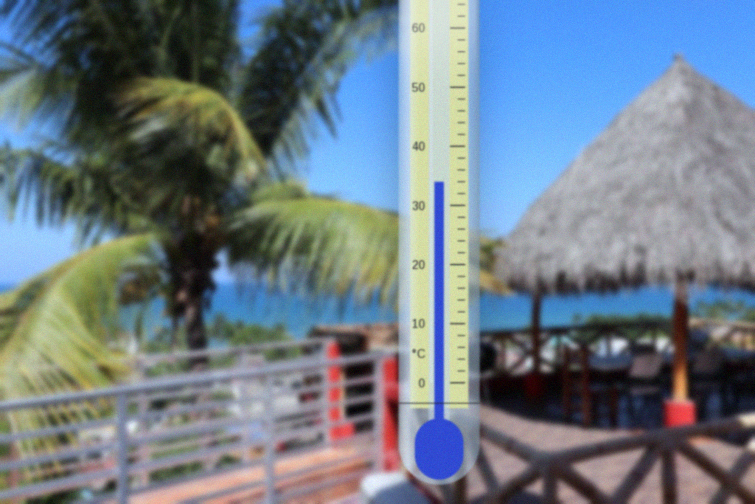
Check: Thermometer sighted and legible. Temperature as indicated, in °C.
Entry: 34 °C
